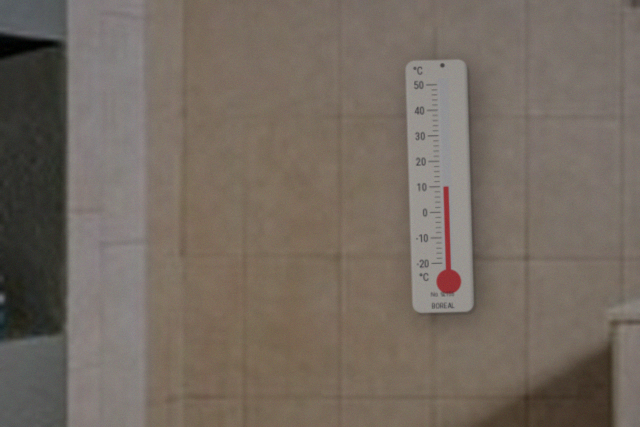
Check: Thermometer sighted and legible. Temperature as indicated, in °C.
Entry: 10 °C
